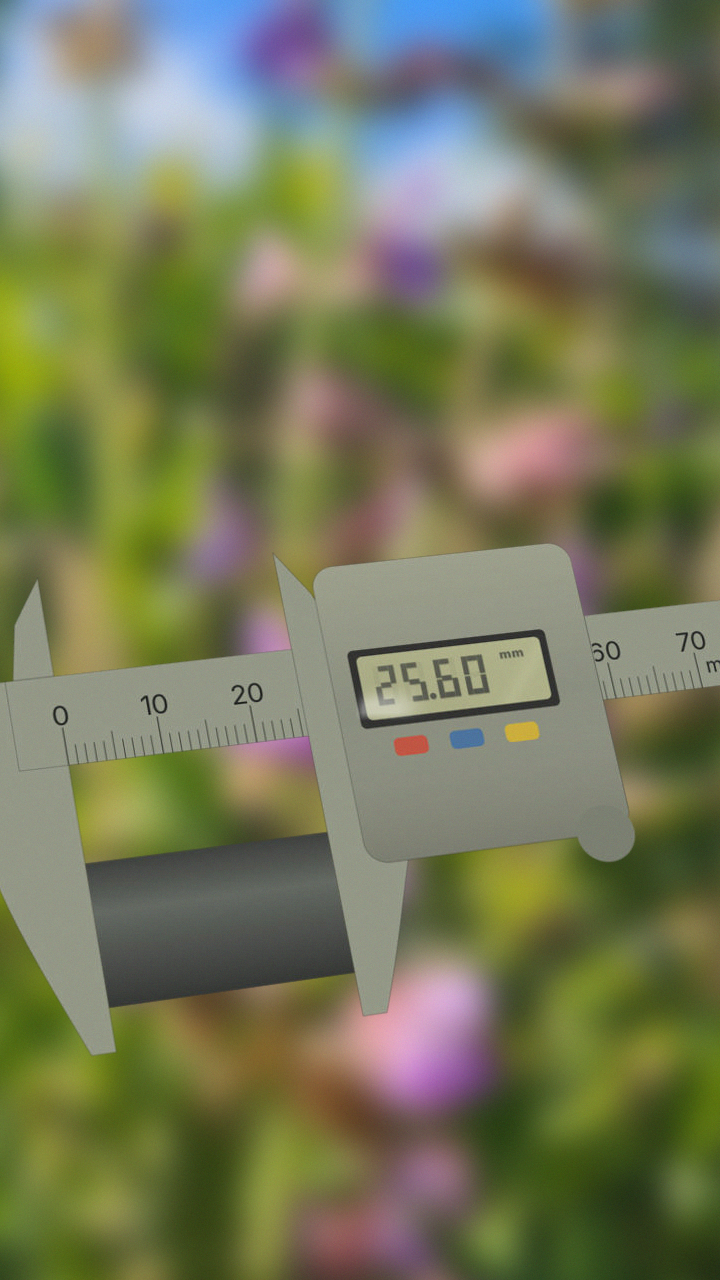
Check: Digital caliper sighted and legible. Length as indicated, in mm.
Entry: 25.60 mm
